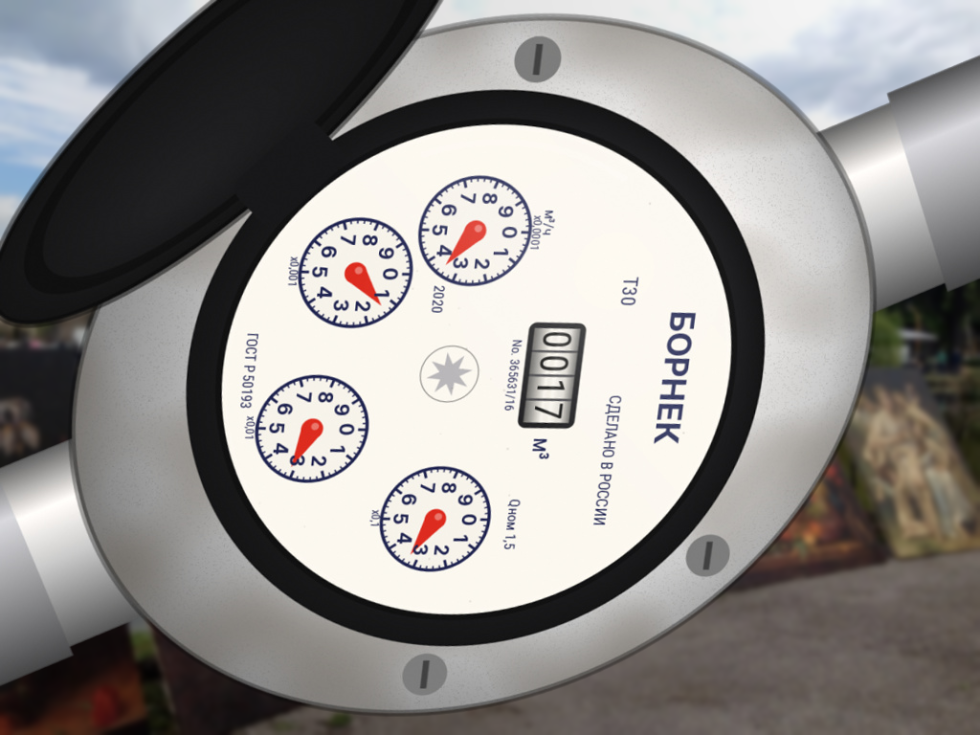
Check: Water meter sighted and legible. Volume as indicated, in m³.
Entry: 17.3313 m³
